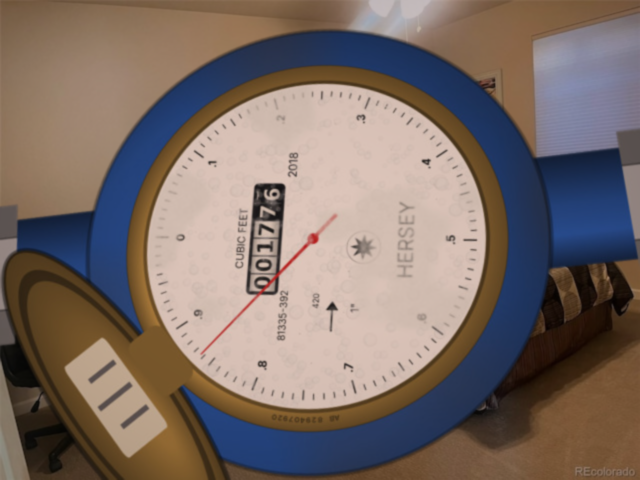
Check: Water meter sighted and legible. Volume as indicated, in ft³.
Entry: 1775.86 ft³
